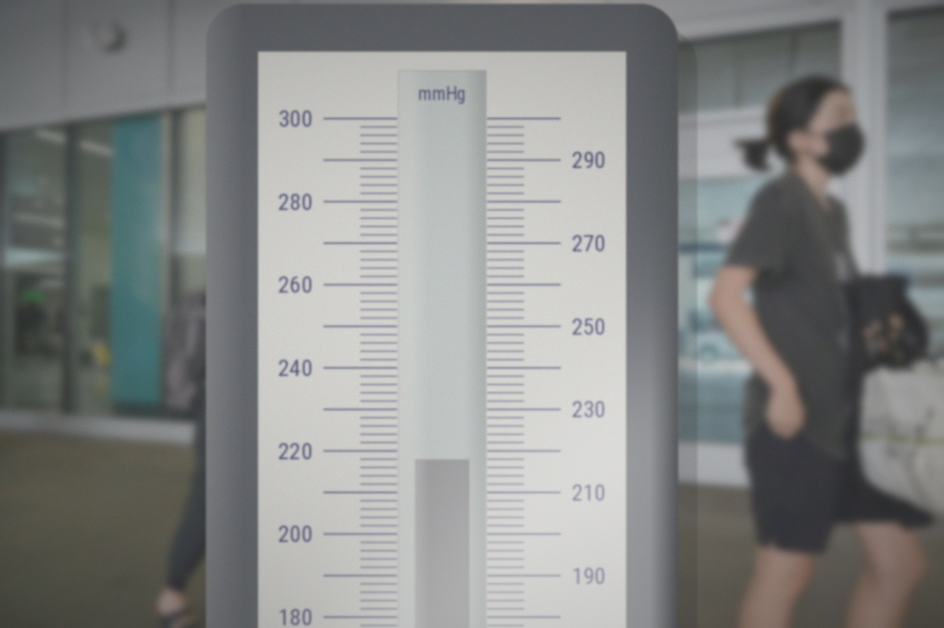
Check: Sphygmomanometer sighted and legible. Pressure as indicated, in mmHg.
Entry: 218 mmHg
